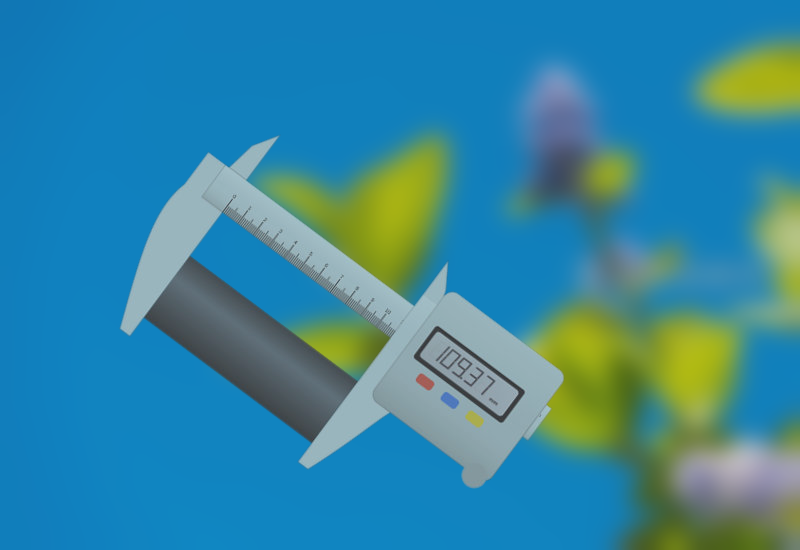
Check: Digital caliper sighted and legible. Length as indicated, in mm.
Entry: 109.37 mm
